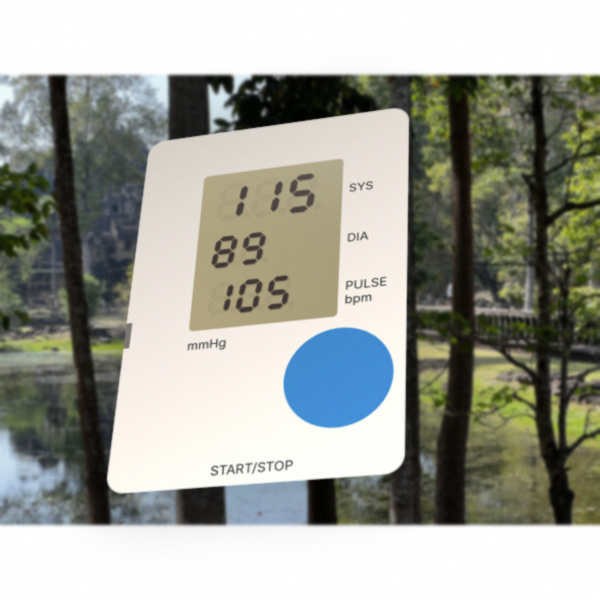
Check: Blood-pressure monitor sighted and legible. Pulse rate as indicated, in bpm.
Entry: 105 bpm
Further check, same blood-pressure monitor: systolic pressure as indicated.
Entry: 115 mmHg
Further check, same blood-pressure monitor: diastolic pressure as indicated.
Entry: 89 mmHg
